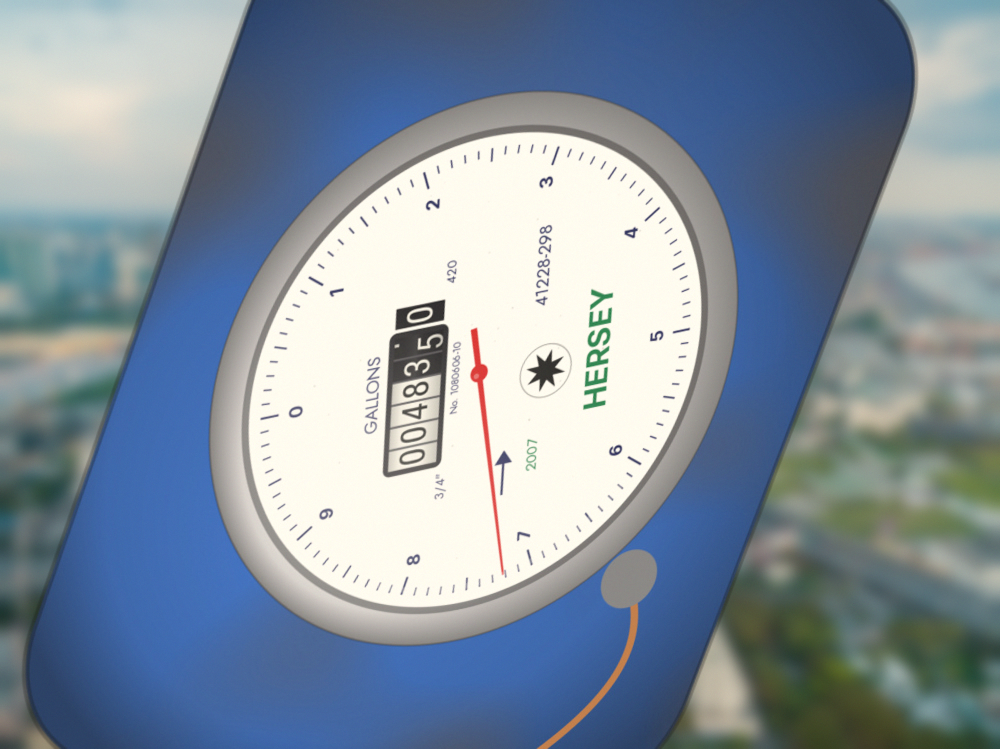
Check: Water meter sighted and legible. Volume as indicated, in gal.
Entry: 48347.2 gal
